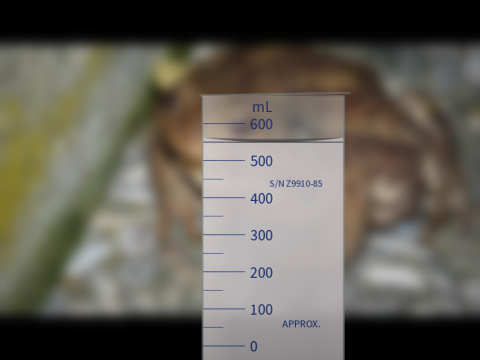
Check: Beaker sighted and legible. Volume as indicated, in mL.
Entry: 550 mL
